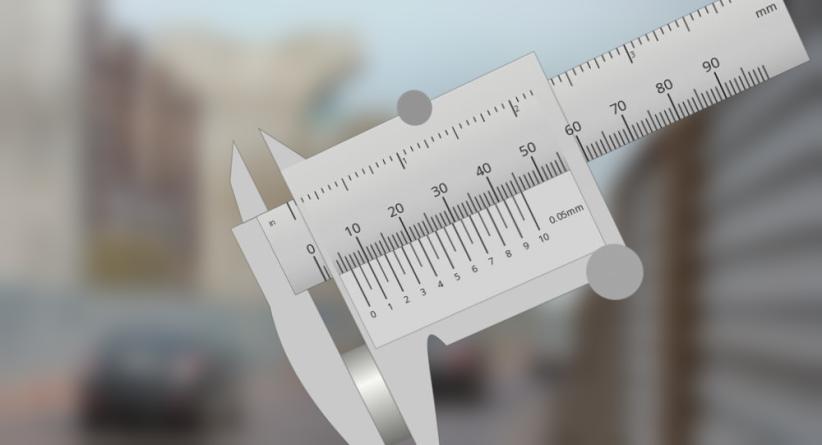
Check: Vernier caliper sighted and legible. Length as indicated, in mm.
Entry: 6.0 mm
